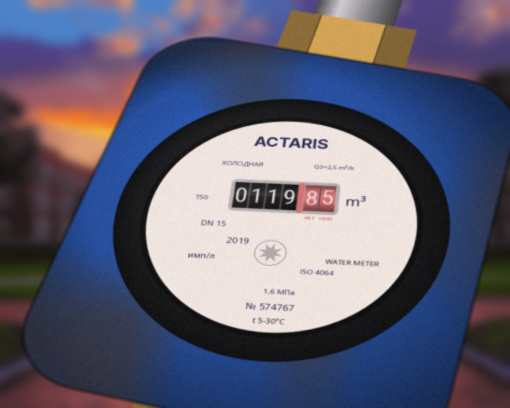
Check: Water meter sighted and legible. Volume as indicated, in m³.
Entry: 119.85 m³
